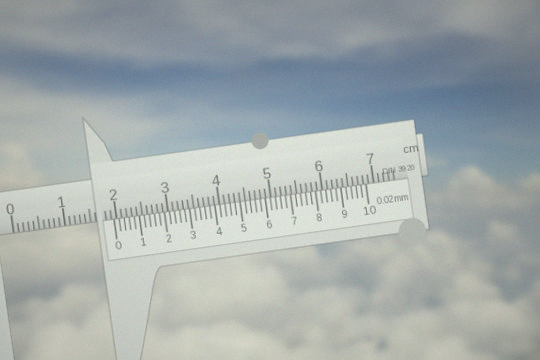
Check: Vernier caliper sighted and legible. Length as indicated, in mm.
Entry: 19.5 mm
